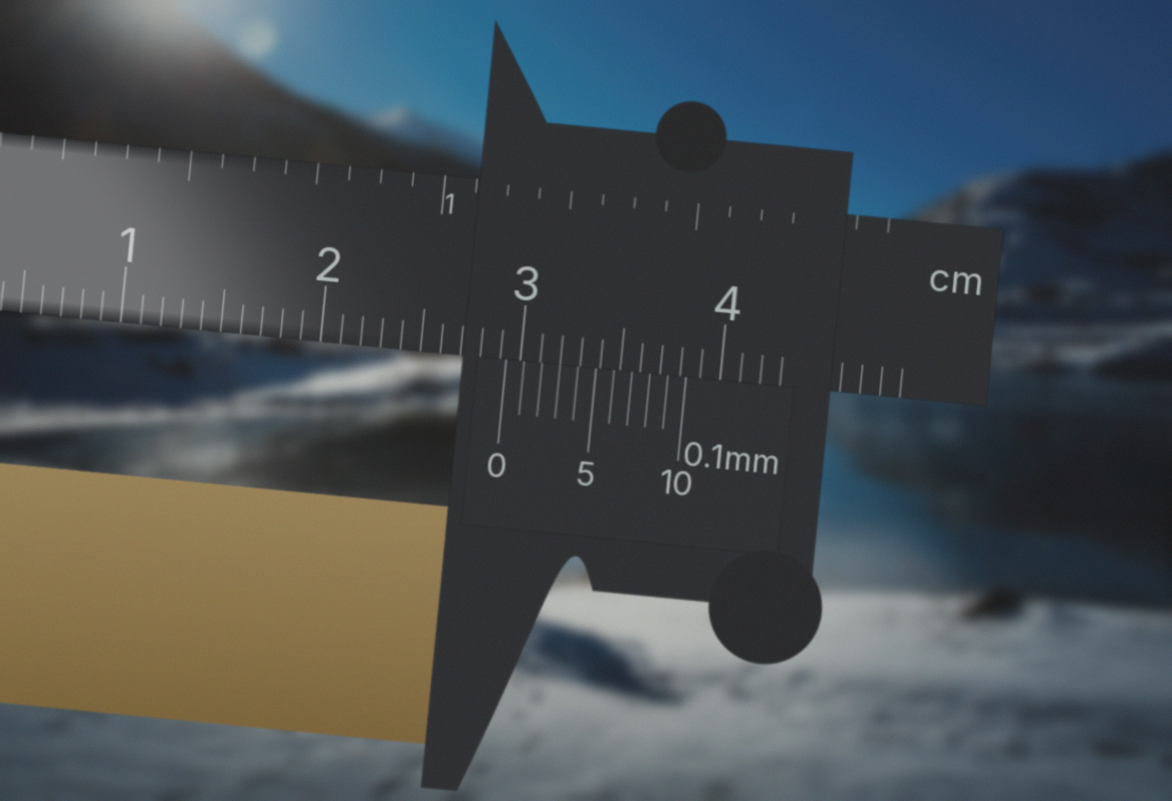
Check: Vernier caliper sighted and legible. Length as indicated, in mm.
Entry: 29.3 mm
